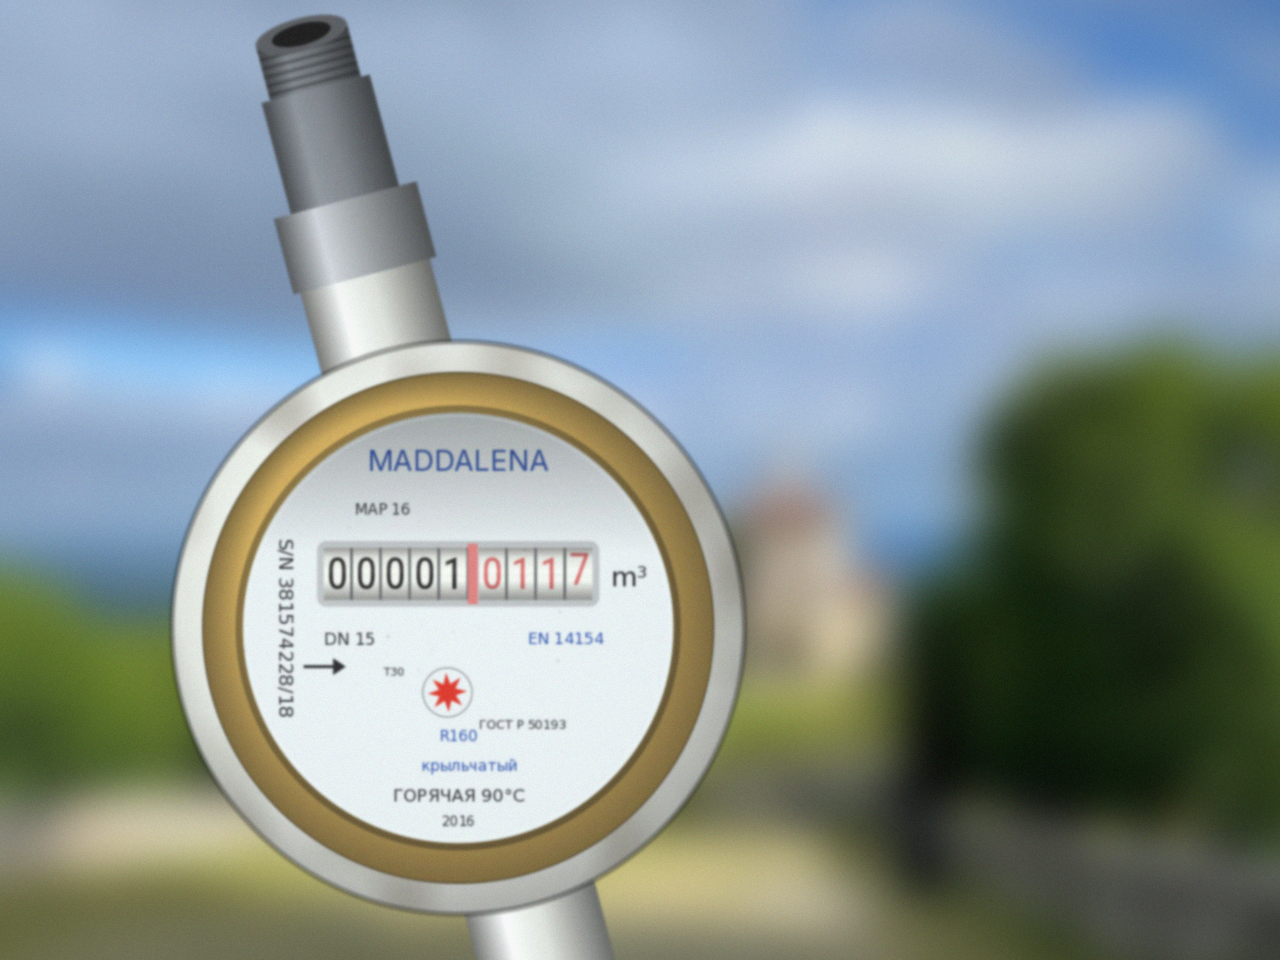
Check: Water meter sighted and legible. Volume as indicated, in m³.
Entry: 1.0117 m³
